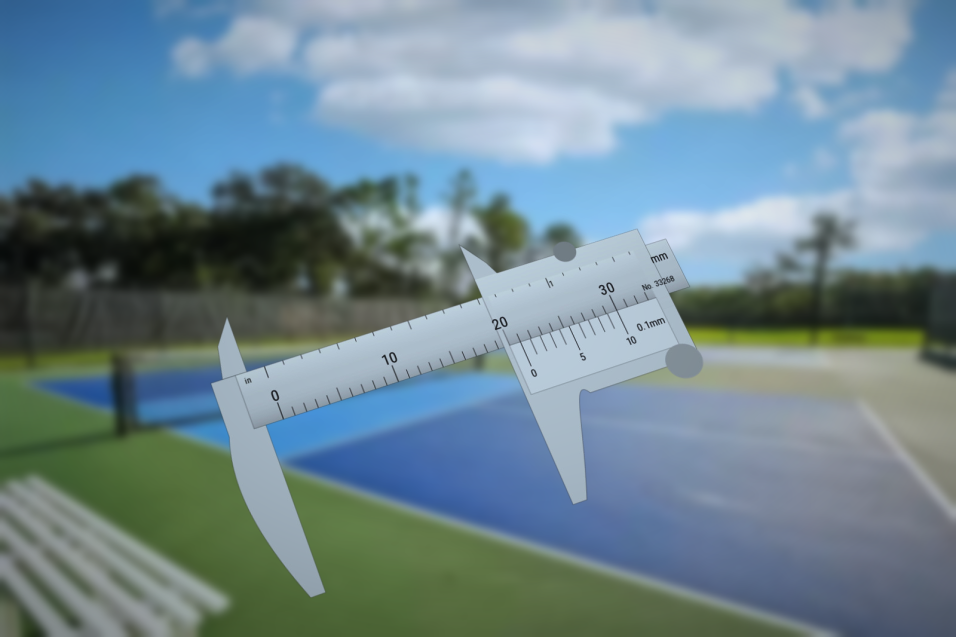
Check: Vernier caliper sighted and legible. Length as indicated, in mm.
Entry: 21.0 mm
